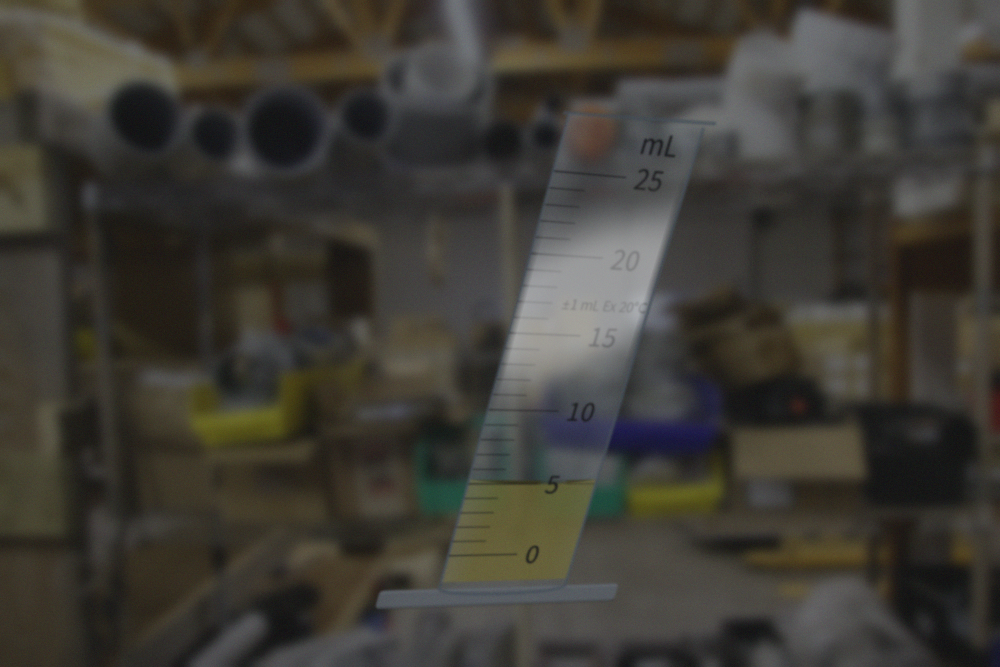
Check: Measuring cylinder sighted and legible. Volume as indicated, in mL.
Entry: 5 mL
